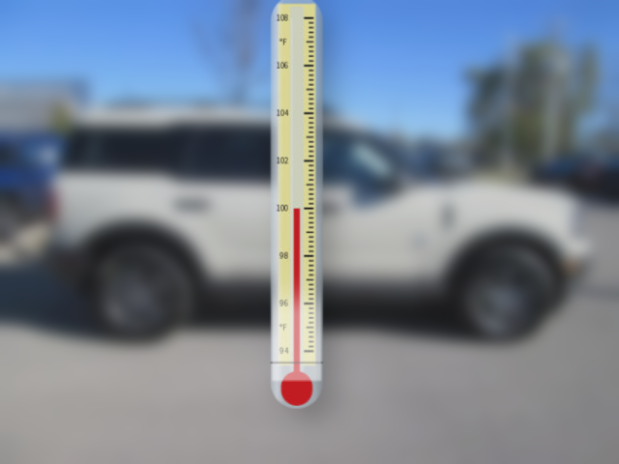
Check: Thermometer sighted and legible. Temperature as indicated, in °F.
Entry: 100 °F
